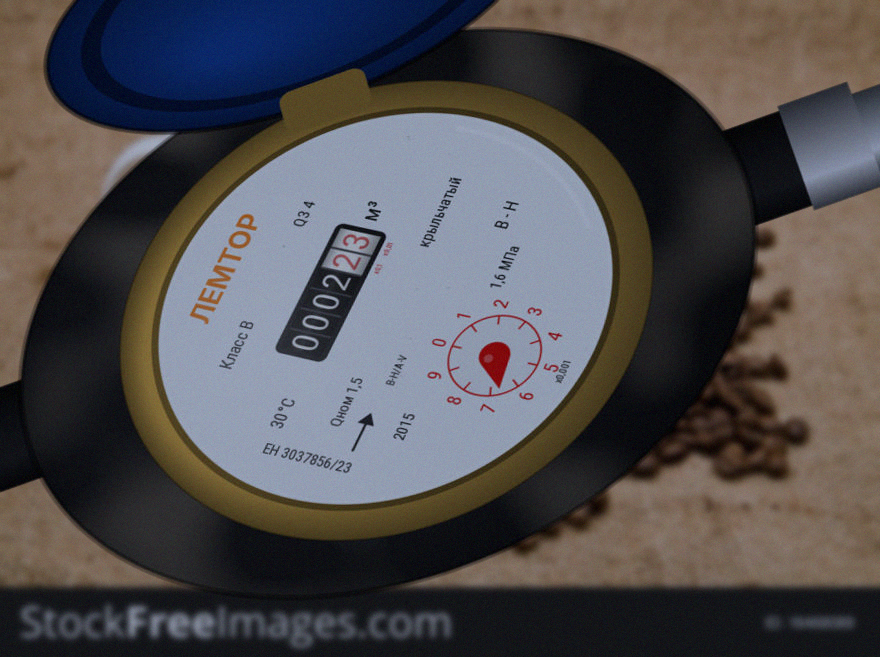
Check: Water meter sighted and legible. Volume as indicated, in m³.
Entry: 2.236 m³
